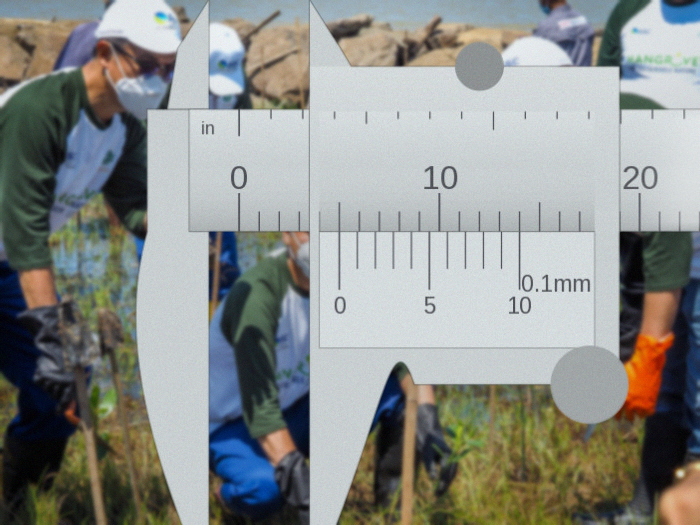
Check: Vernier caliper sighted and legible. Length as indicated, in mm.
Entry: 5.0 mm
